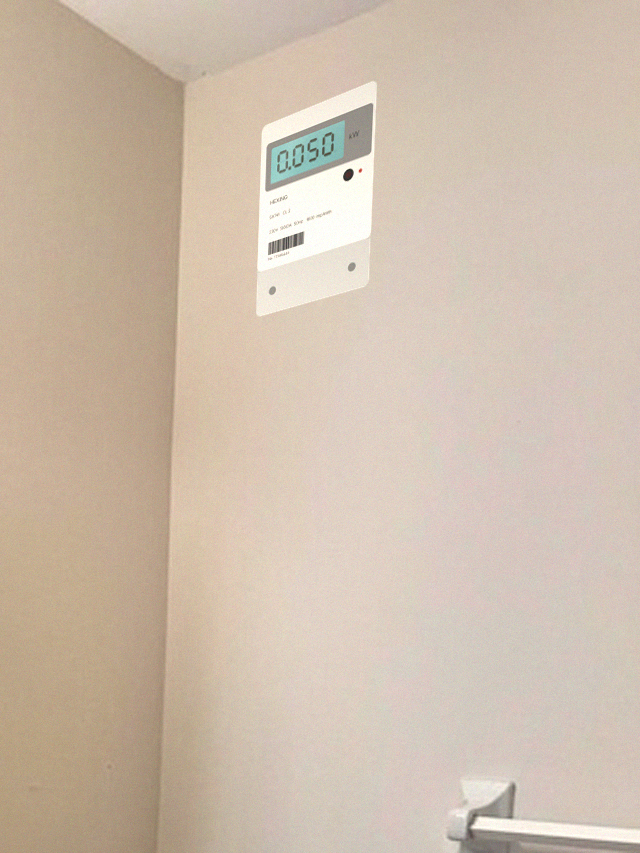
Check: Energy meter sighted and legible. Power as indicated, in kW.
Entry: 0.050 kW
